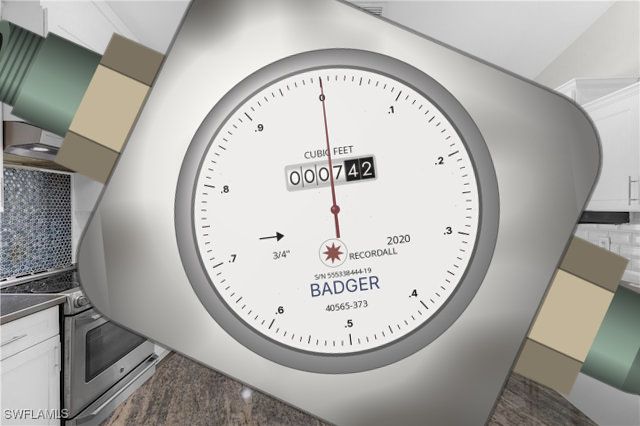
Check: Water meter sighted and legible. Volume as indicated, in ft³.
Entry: 742.00 ft³
